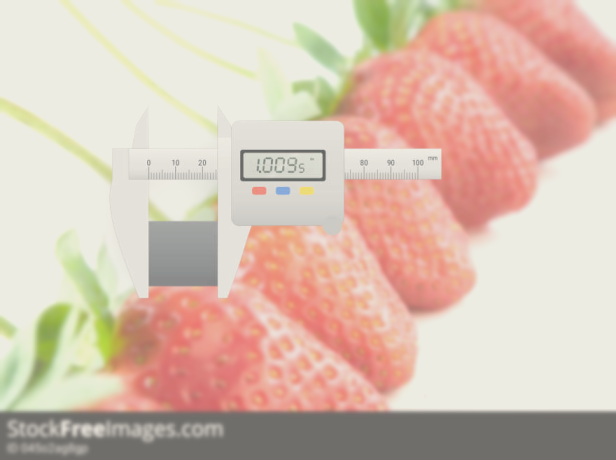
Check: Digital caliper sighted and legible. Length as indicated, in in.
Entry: 1.0095 in
